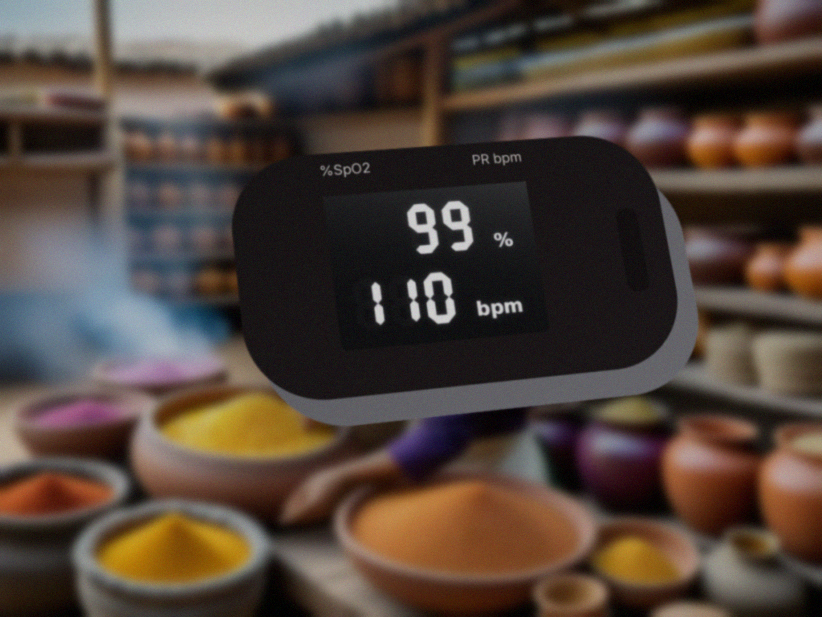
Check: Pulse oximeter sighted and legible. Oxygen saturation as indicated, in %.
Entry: 99 %
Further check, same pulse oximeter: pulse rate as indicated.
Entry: 110 bpm
